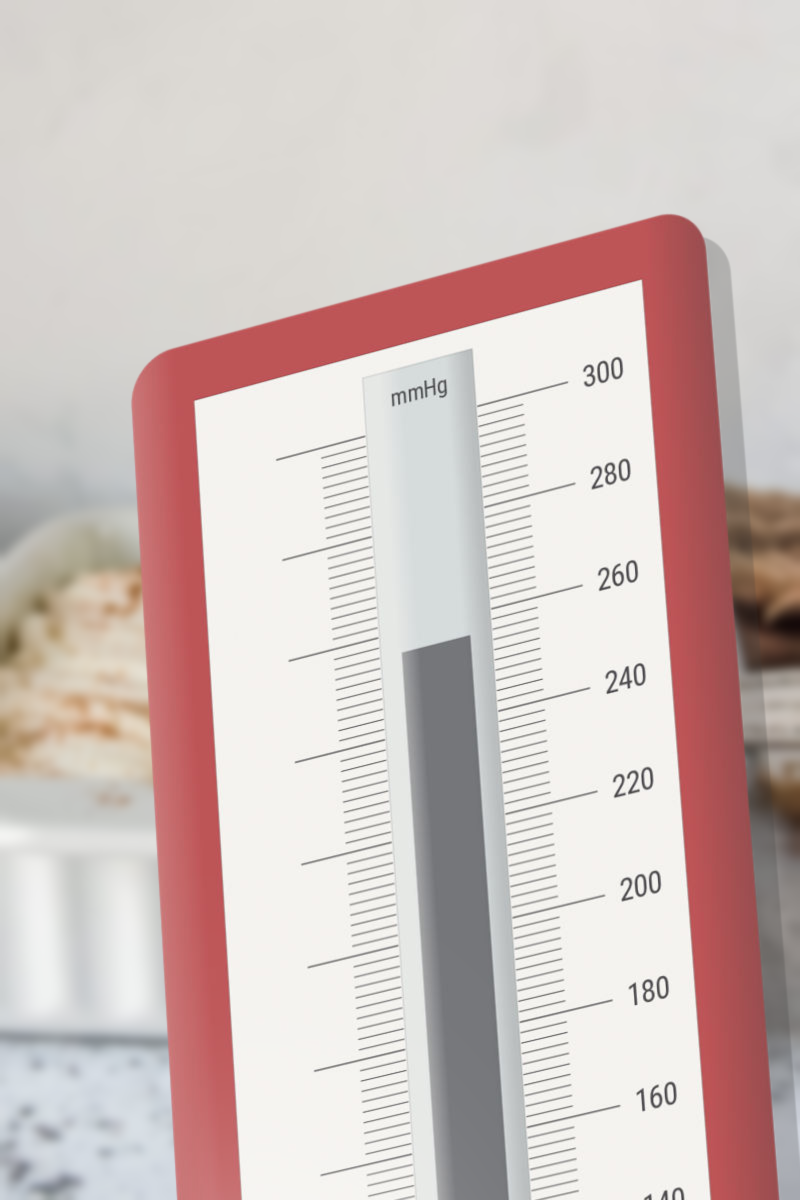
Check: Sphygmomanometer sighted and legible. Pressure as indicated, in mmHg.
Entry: 256 mmHg
